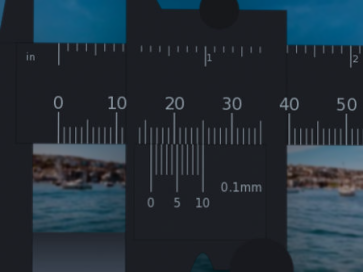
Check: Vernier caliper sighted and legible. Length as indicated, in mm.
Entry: 16.0 mm
